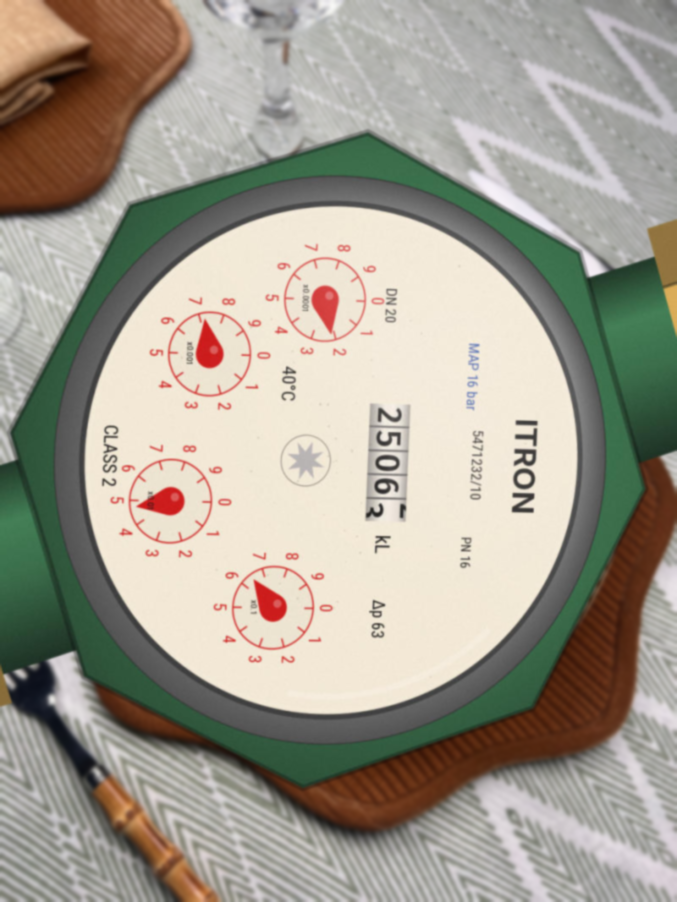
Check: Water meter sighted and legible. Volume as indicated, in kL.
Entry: 25062.6472 kL
